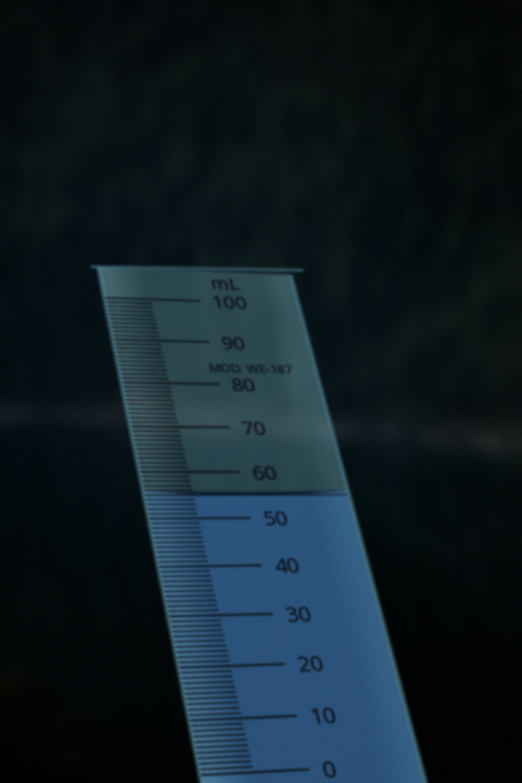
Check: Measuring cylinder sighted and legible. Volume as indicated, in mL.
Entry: 55 mL
